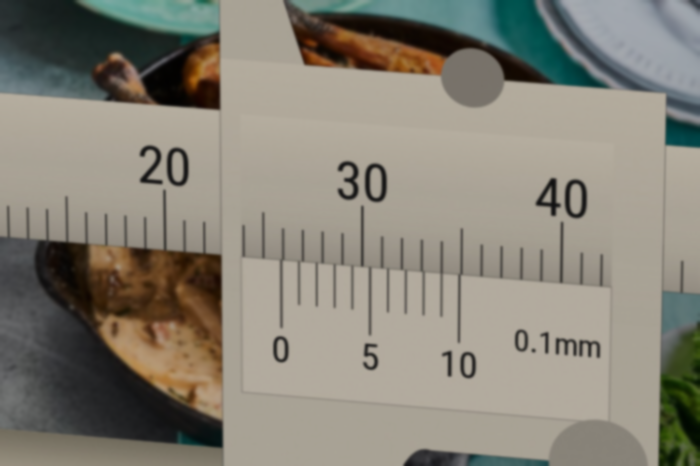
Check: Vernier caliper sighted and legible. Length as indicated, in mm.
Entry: 25.9 mm
